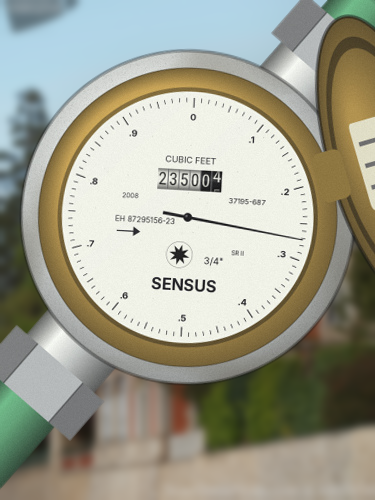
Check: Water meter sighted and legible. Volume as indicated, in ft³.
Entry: 235004.27 ft³
